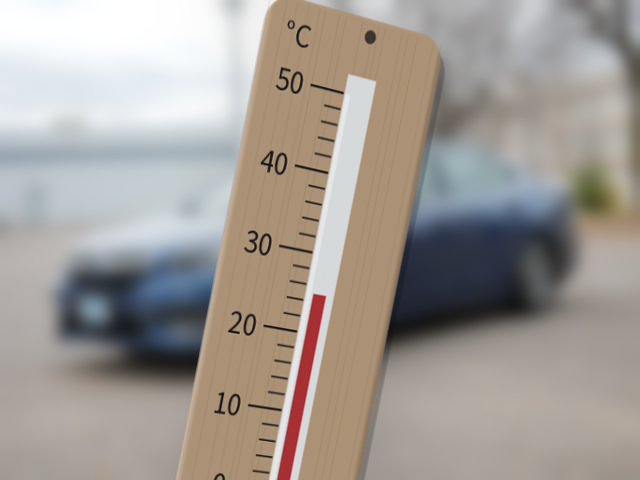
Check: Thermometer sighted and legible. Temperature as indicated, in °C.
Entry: 25 °C
